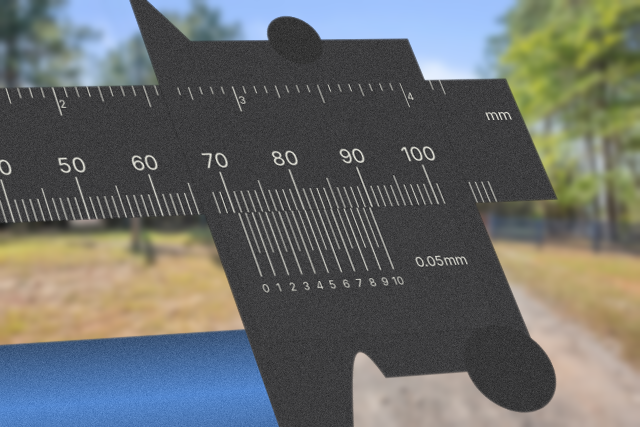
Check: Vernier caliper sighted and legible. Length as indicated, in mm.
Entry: 70.6 mm
